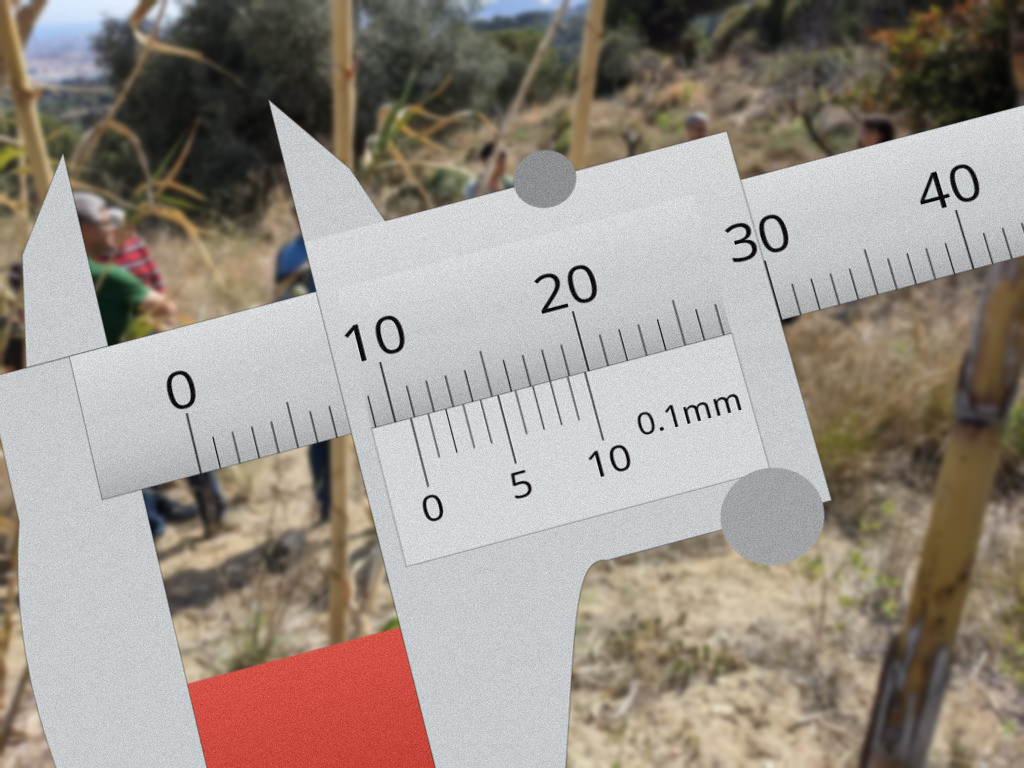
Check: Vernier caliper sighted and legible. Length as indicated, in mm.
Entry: 10.8 mm
